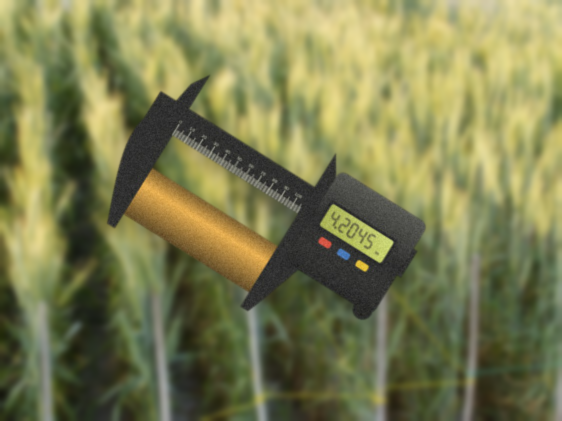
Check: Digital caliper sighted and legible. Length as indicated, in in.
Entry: 4.2045 in
